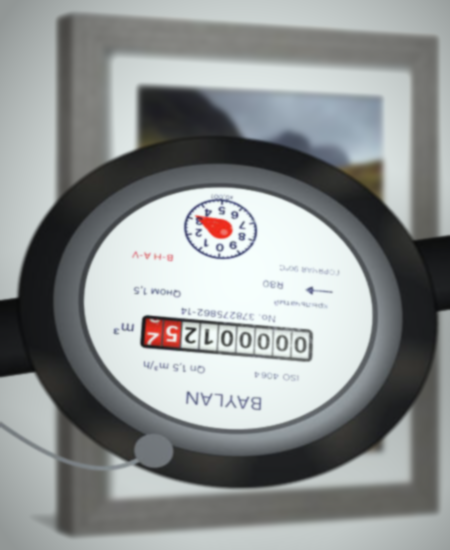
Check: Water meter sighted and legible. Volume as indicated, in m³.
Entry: 12.523 m³
